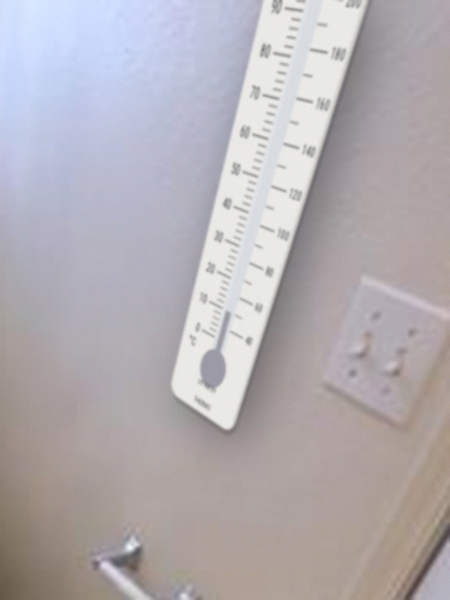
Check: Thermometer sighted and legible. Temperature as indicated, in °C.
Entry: 10 °C
